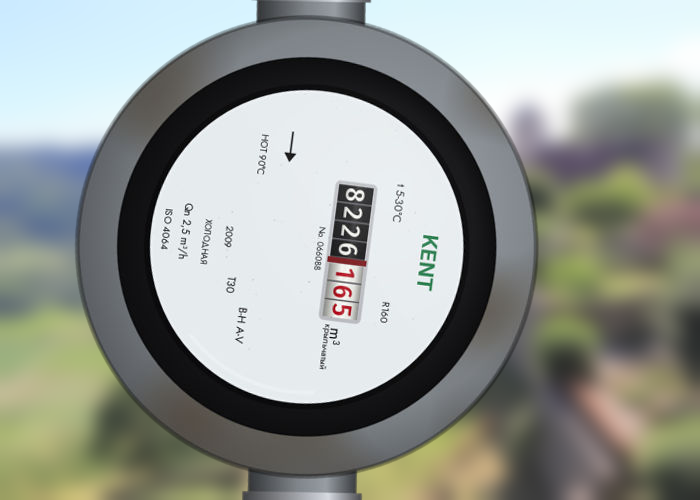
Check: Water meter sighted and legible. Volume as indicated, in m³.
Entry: 8226.165 m³
